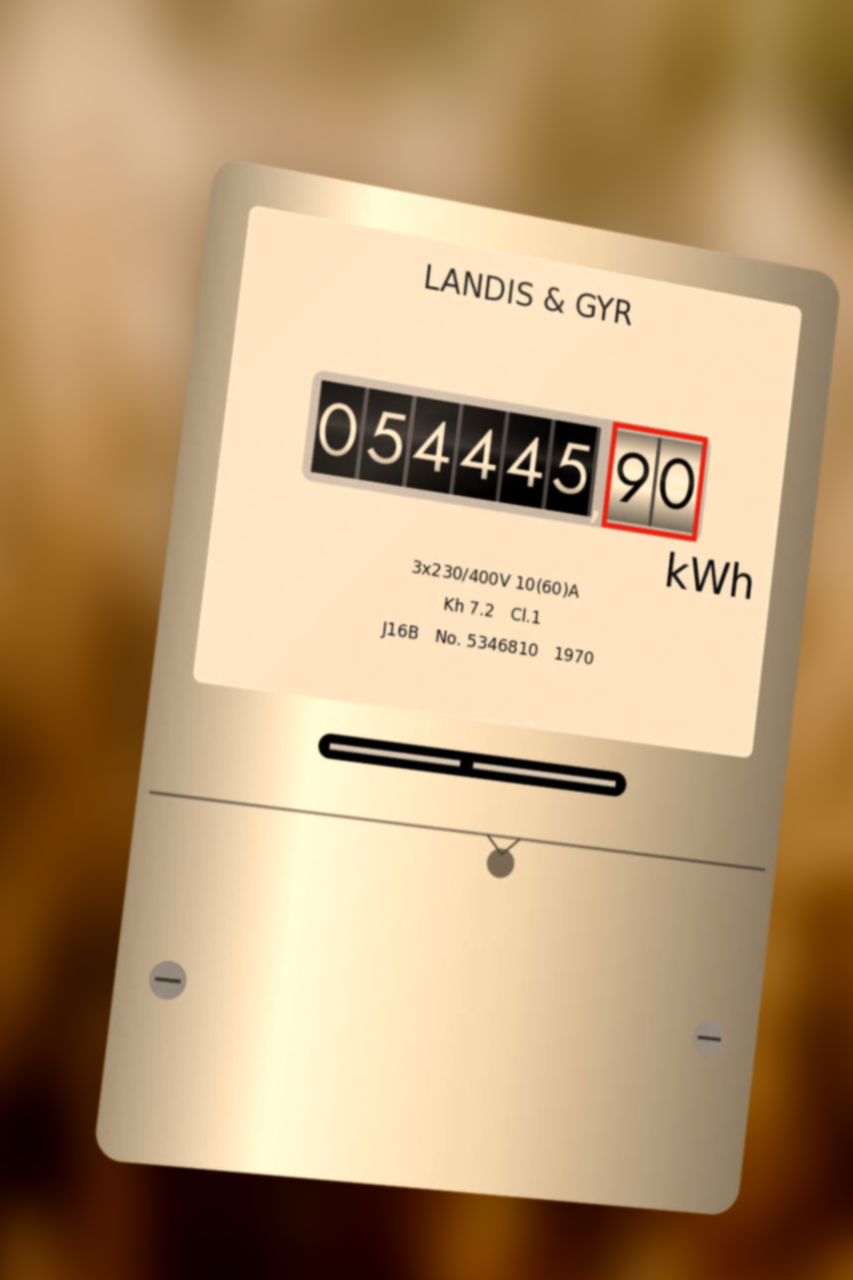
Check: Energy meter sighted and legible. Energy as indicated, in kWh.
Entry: 54445.90 kWh
